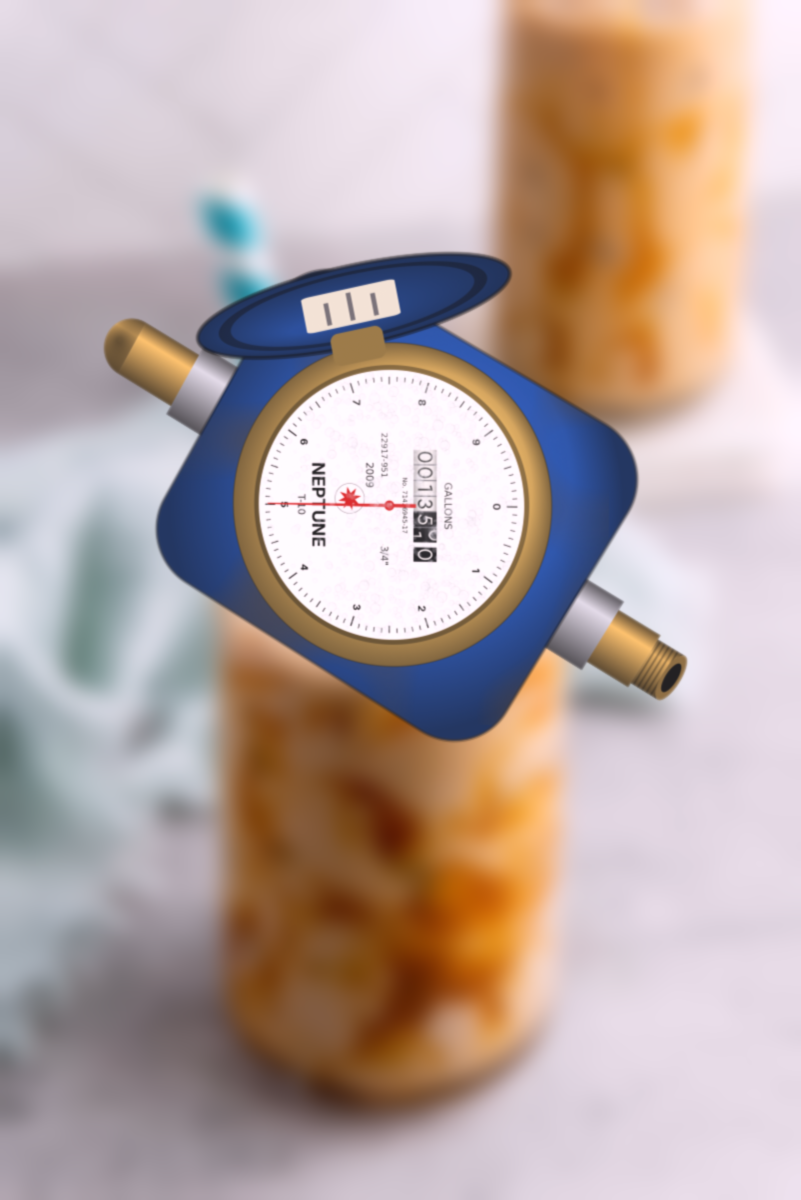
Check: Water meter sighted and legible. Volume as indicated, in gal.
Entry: 13505.0 gal
